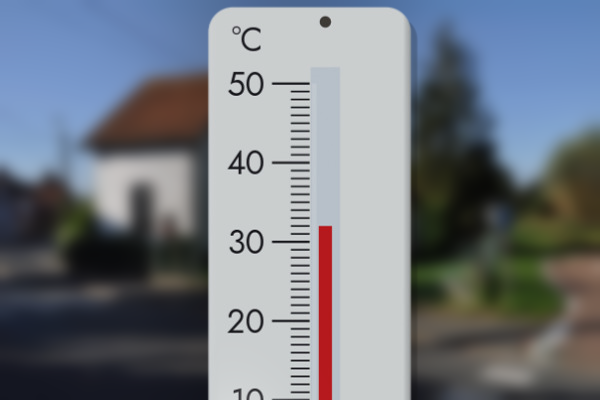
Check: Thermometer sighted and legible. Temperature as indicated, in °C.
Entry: 32 °C
